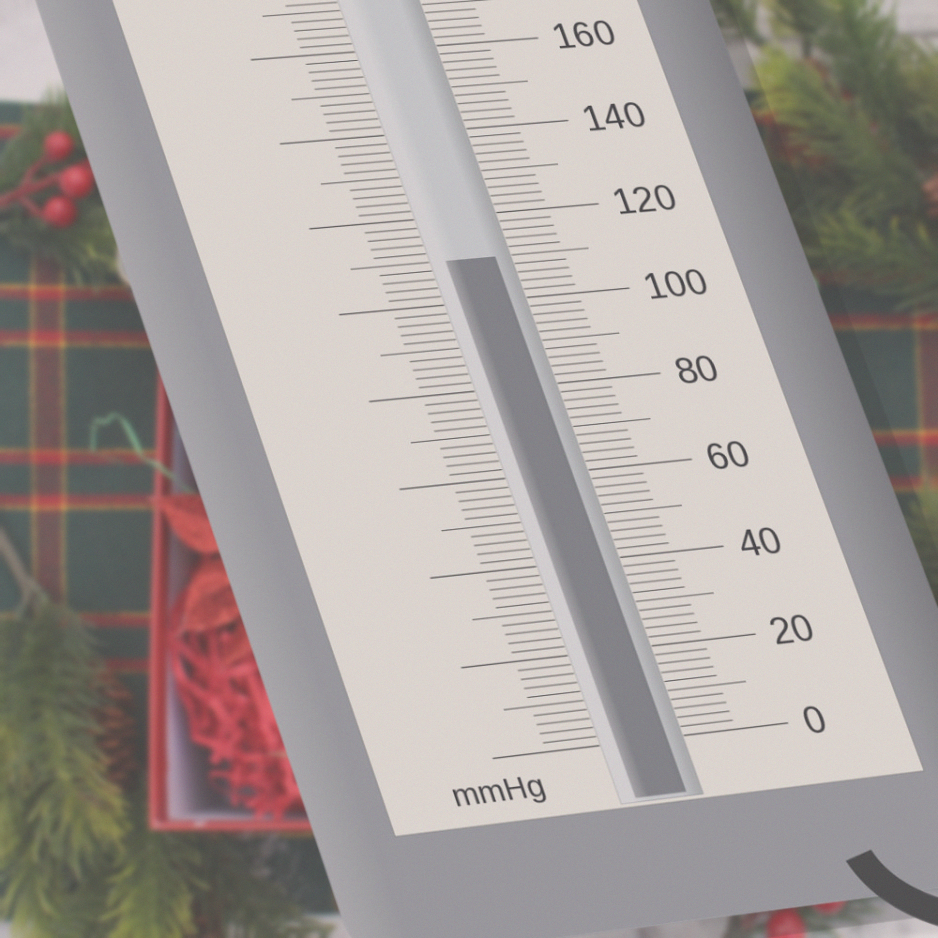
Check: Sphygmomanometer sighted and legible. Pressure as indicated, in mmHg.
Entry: 110 mmHg
